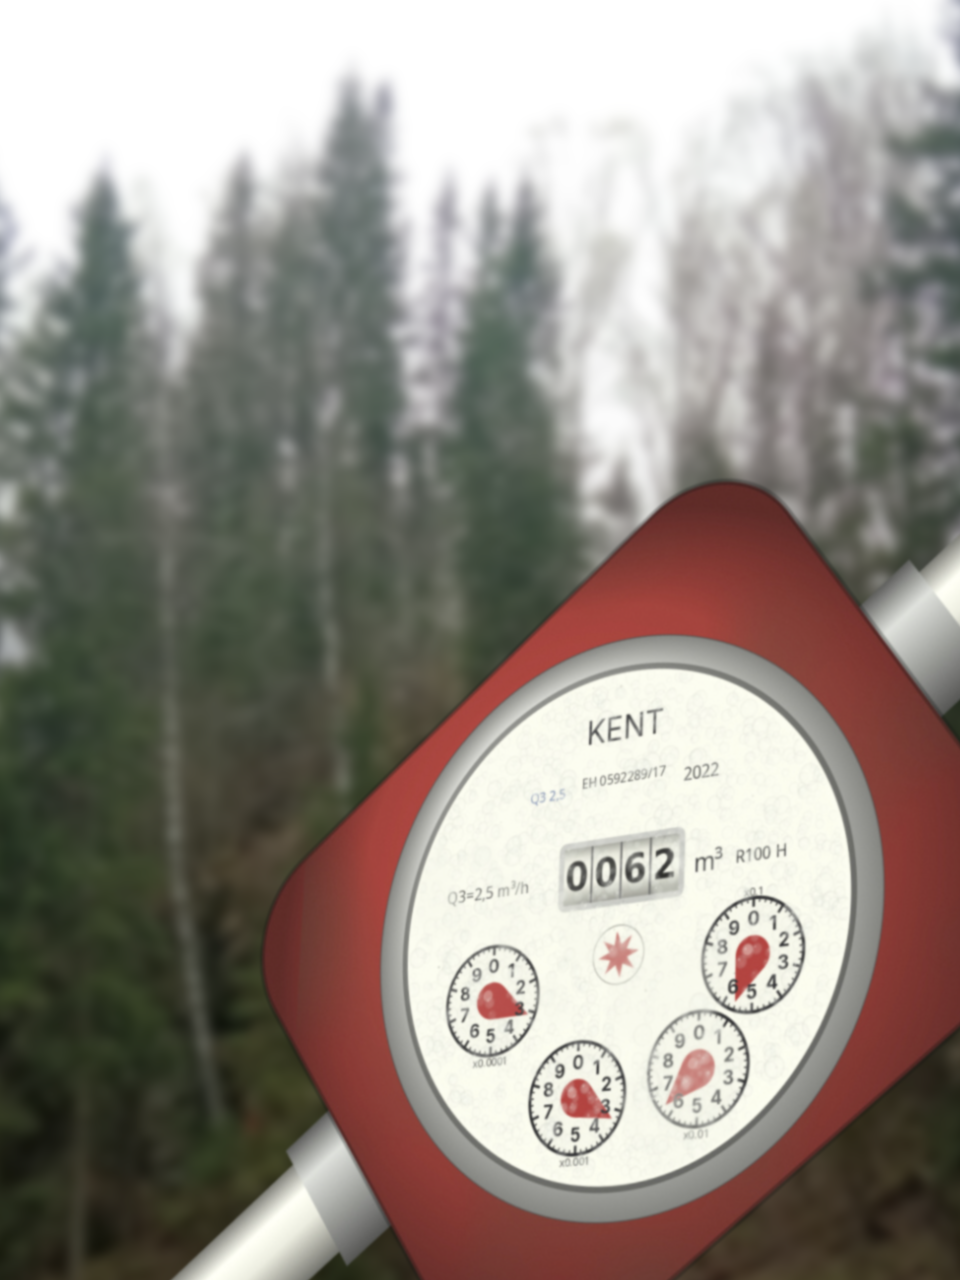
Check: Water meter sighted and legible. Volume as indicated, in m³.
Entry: 62.5633 m³
